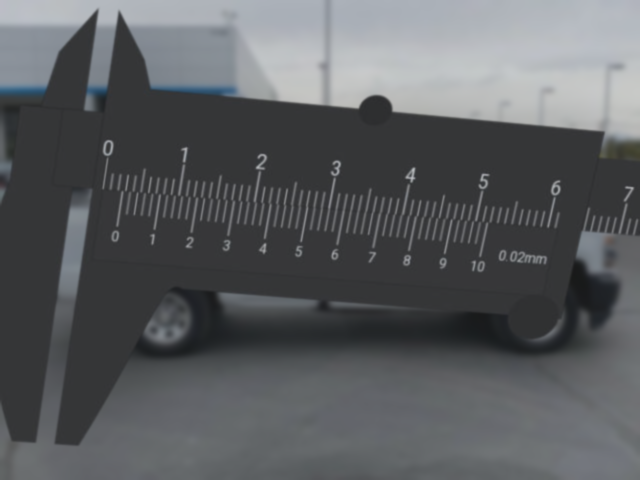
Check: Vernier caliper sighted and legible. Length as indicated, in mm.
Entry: 2.6 mm
